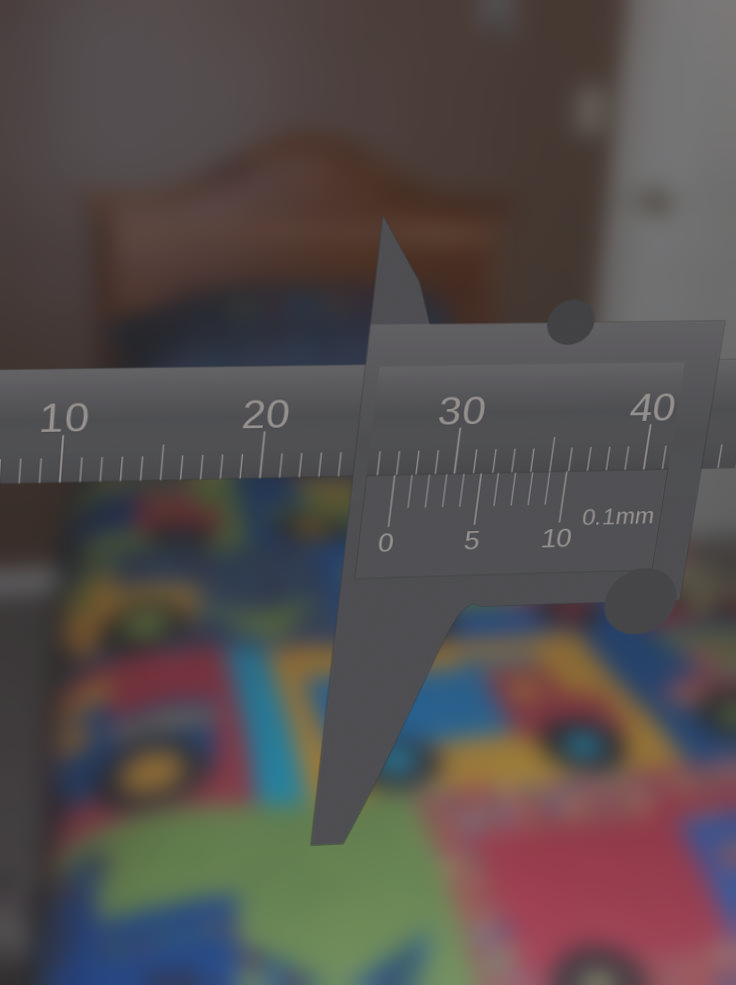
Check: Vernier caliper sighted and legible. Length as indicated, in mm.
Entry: 26.9 mm
